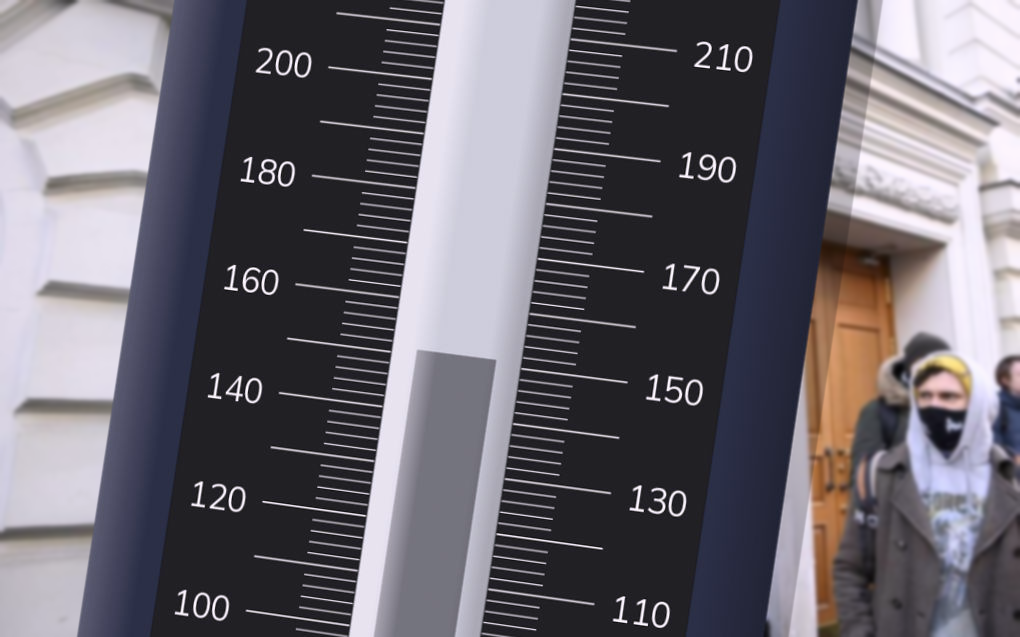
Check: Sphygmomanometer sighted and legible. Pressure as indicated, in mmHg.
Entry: 151 mmHg
